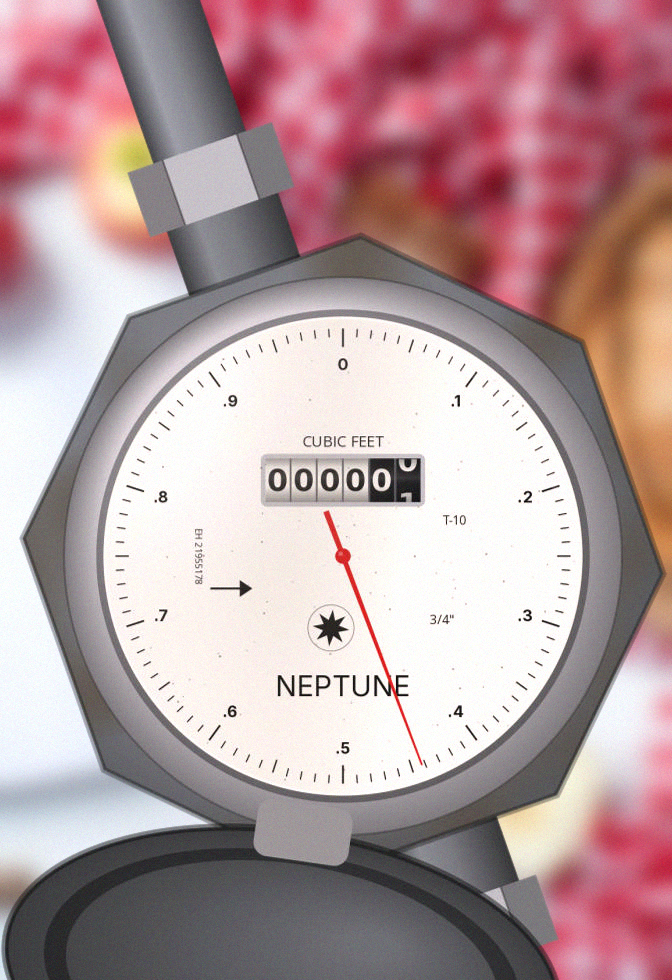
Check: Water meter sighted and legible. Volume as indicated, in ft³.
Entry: 0.44 ft³
